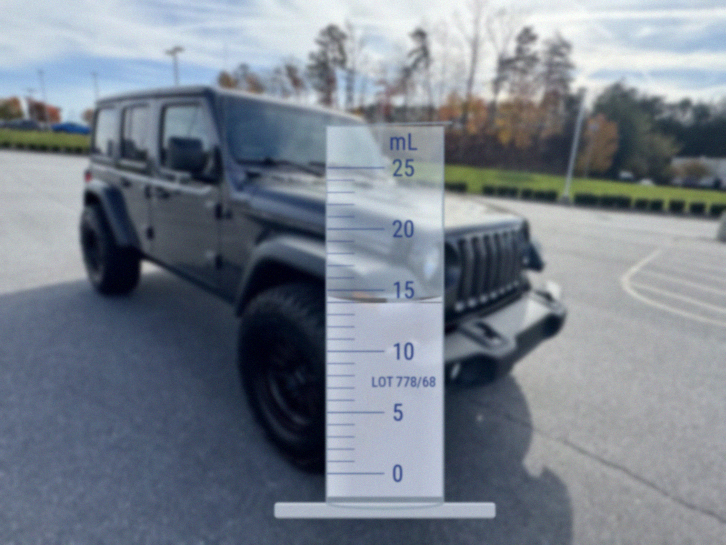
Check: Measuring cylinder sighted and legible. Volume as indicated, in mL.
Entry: 14 mL
